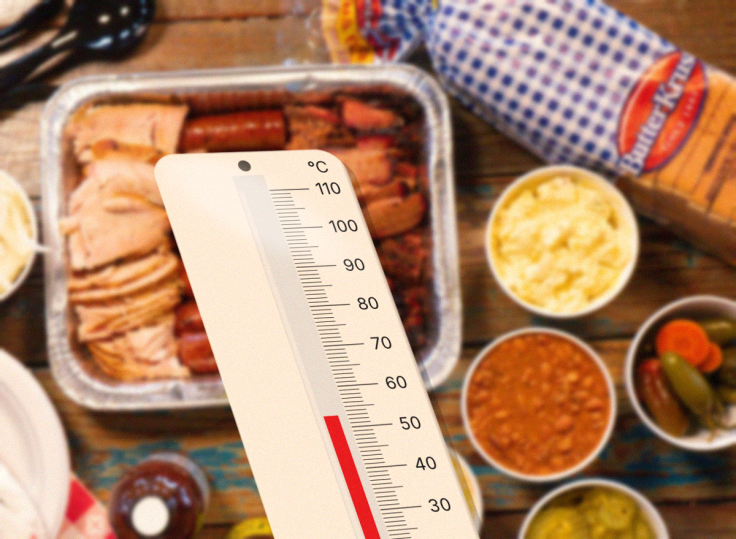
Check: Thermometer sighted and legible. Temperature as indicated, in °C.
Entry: 53 °C
